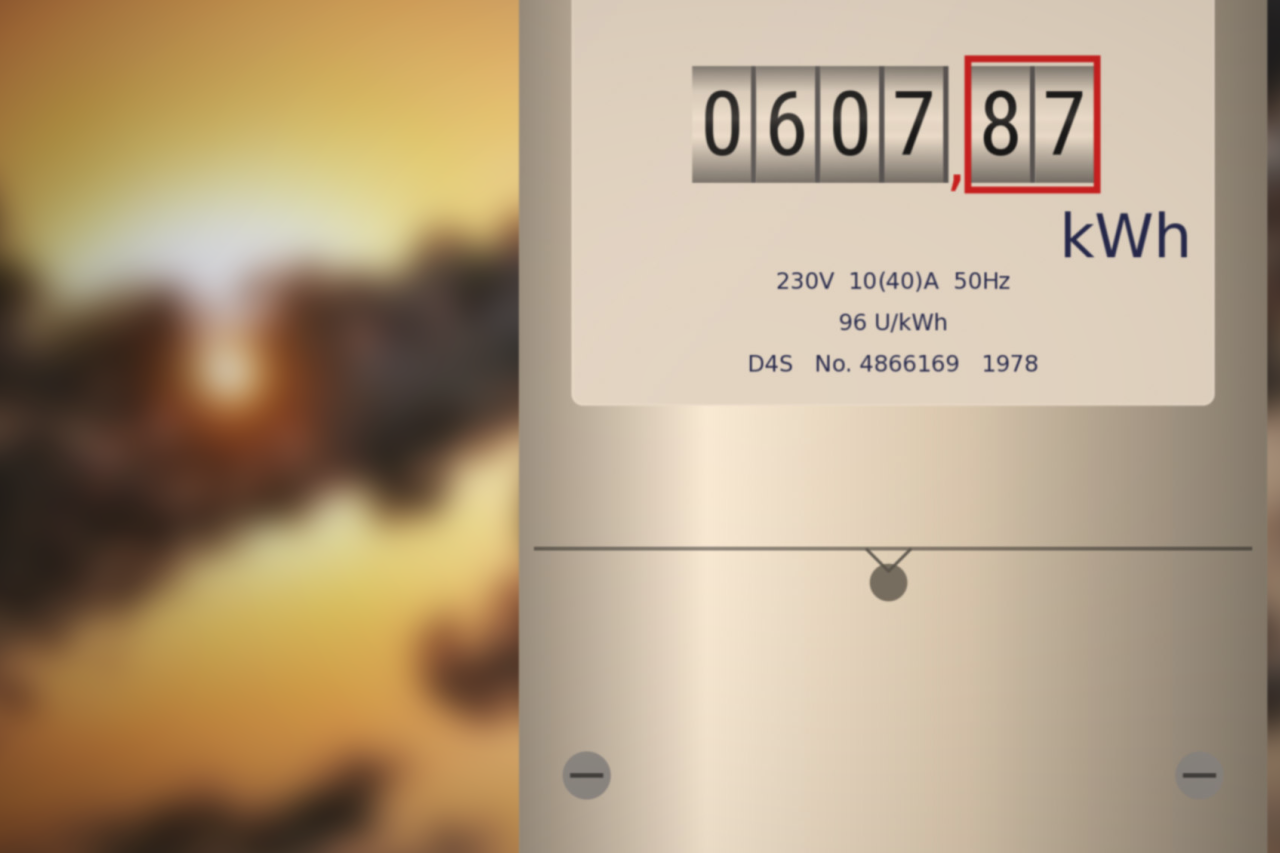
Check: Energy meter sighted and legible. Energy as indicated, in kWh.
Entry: 607.87 kWh
